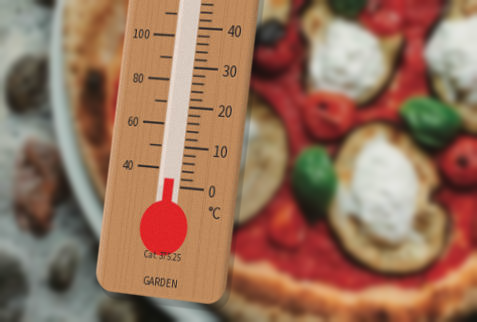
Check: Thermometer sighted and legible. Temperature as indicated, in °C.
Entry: 2 °C
